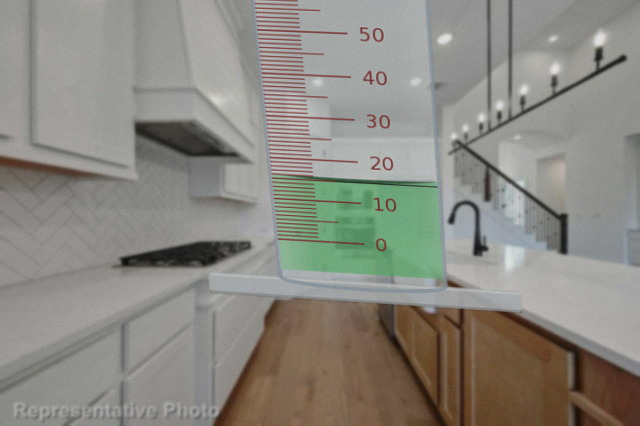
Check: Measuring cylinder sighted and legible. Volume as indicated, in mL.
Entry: 15 mL
